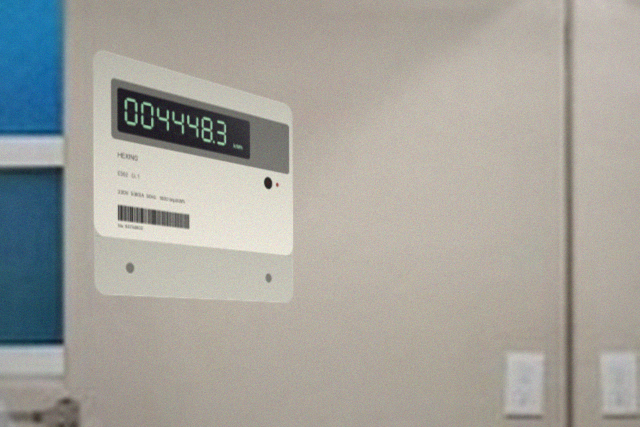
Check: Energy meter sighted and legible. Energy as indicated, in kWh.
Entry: 4448.3 kWh
